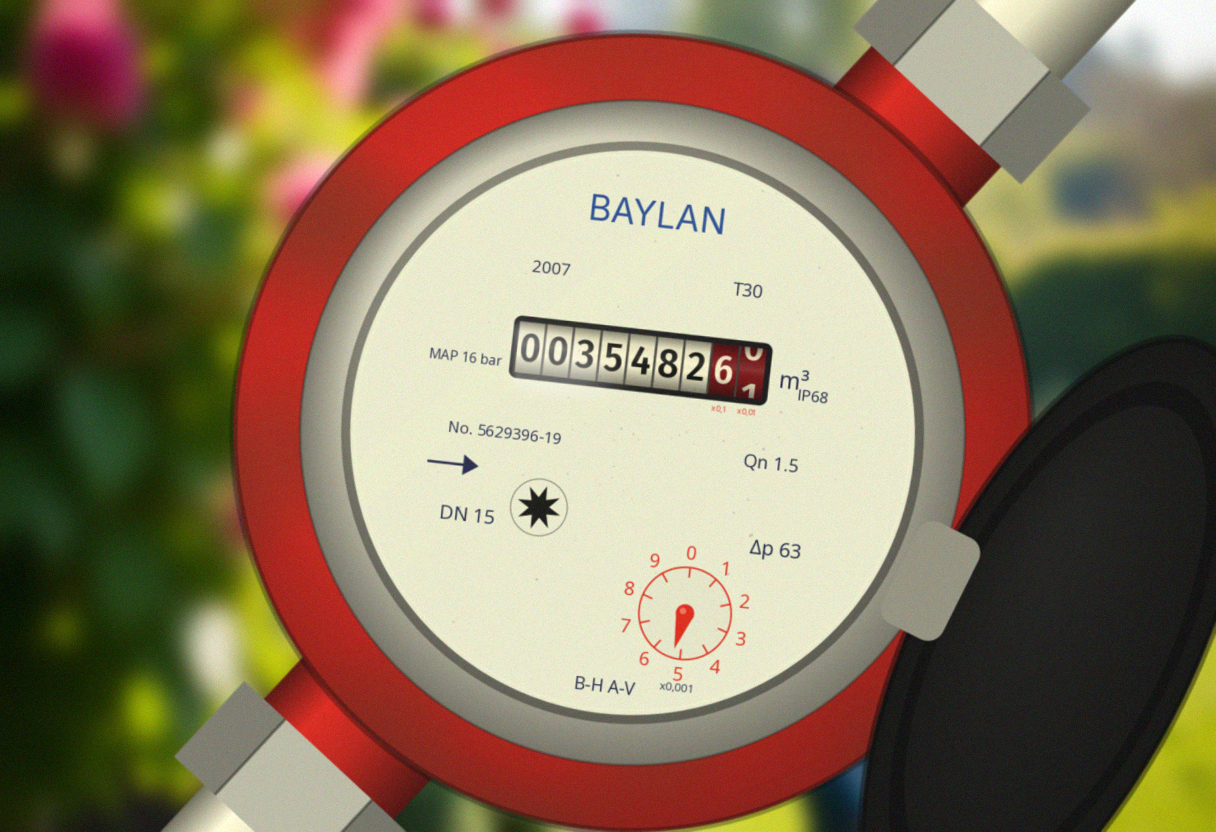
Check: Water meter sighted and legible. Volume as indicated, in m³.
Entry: 35482.605 m³
